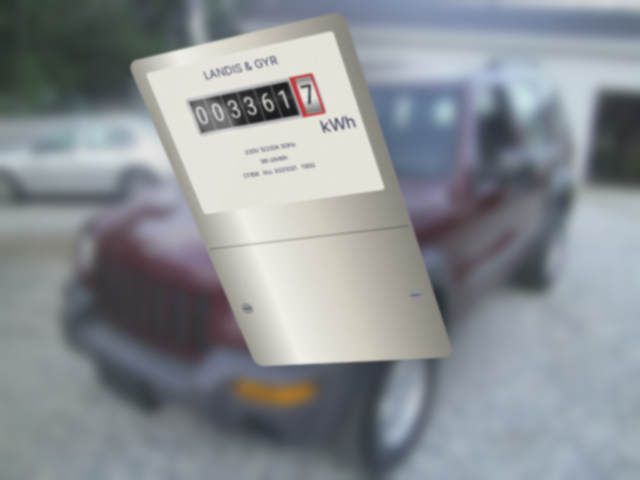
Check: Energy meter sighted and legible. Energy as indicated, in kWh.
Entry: 3361.7 kWh
